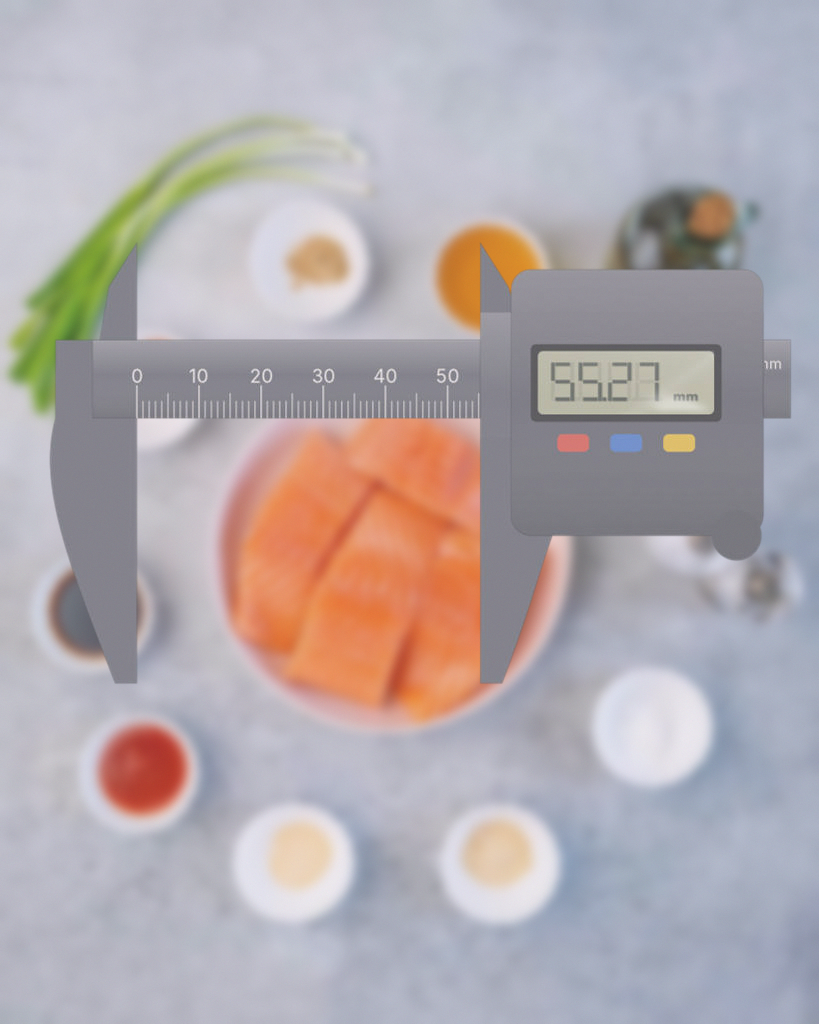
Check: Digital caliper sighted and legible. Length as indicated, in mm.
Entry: 55.27 mm
